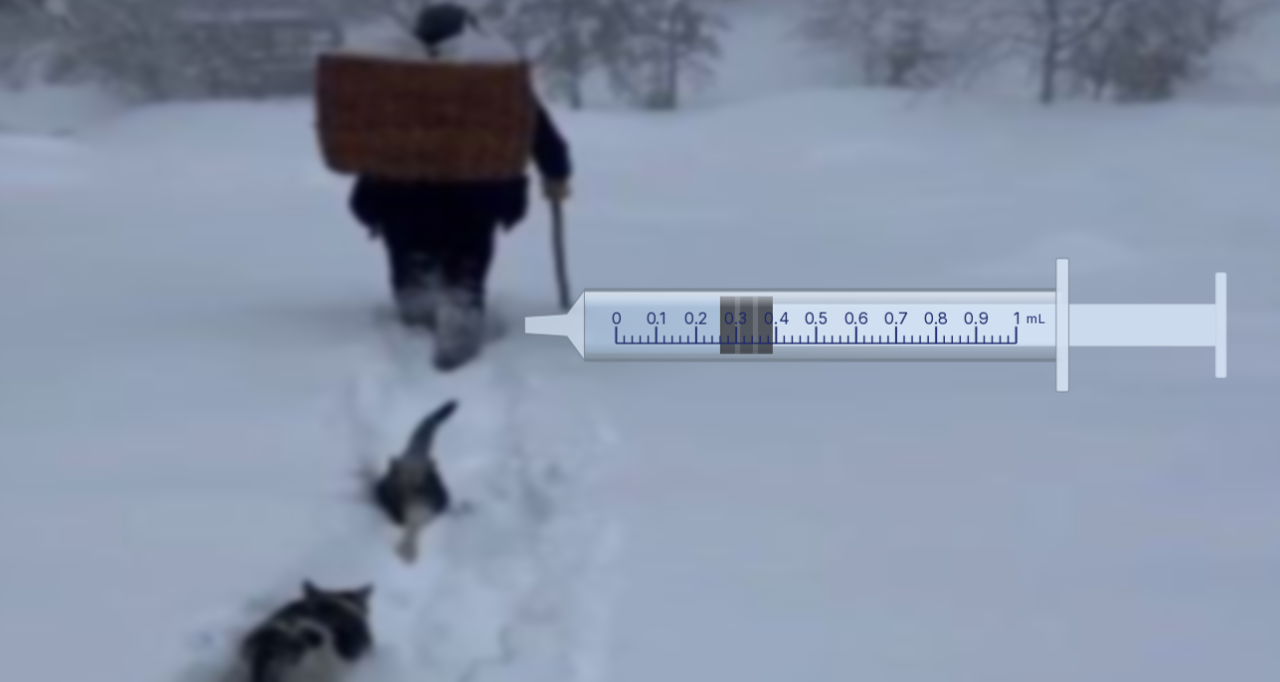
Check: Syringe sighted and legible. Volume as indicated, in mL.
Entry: 0.26 mL
